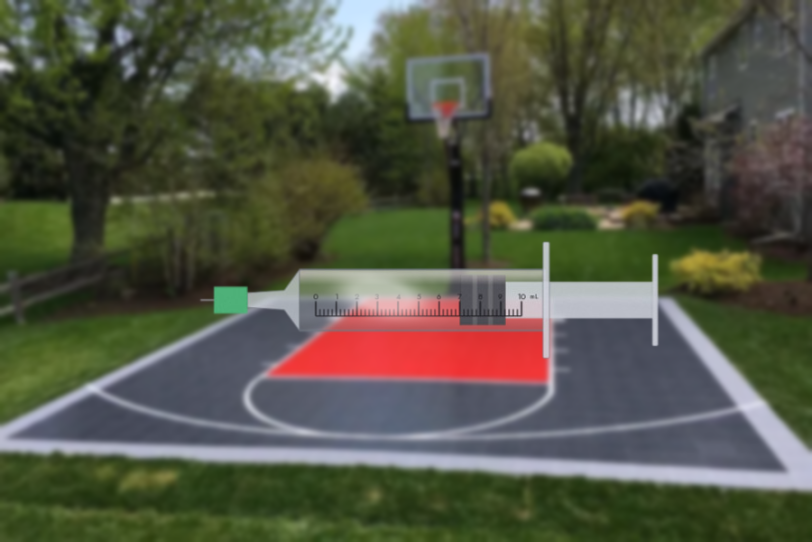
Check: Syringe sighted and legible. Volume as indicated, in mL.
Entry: 7 mL
